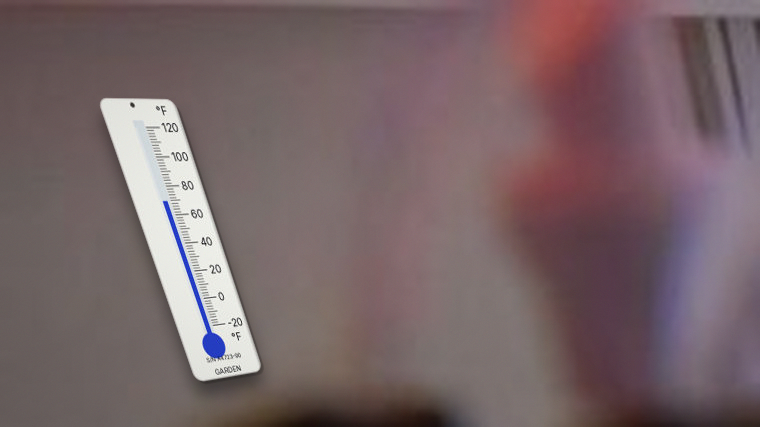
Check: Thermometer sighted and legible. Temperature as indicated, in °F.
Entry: 70 °F
